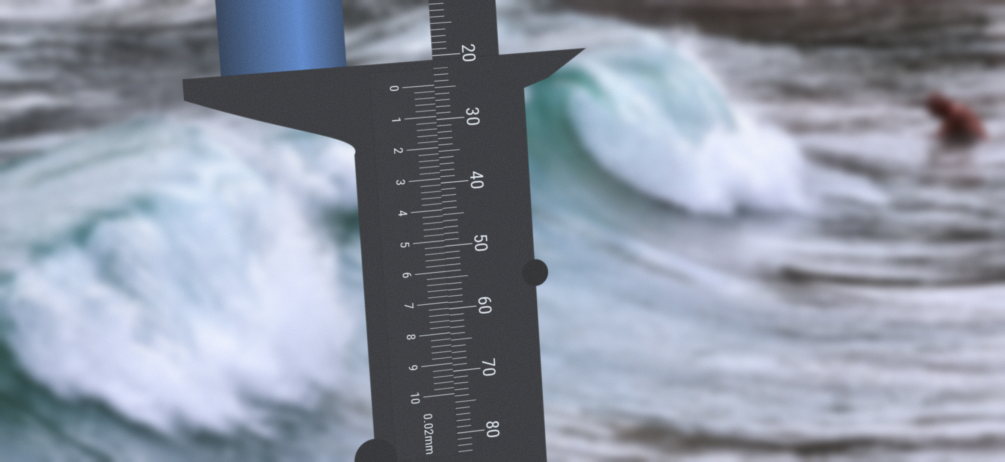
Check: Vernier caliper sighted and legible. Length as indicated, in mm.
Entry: 24.6 mm
